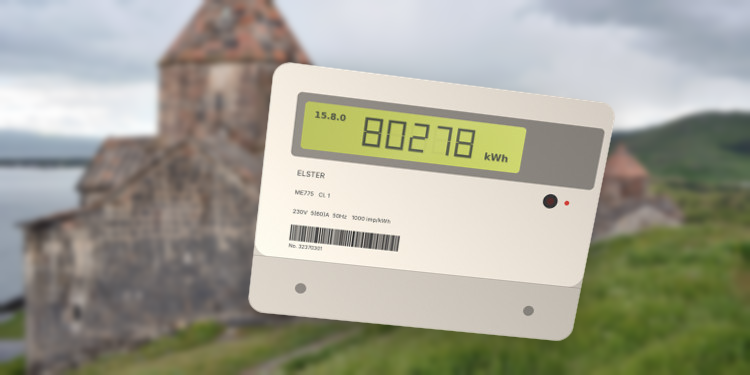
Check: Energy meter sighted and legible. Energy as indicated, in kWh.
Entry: 80278 kWh
